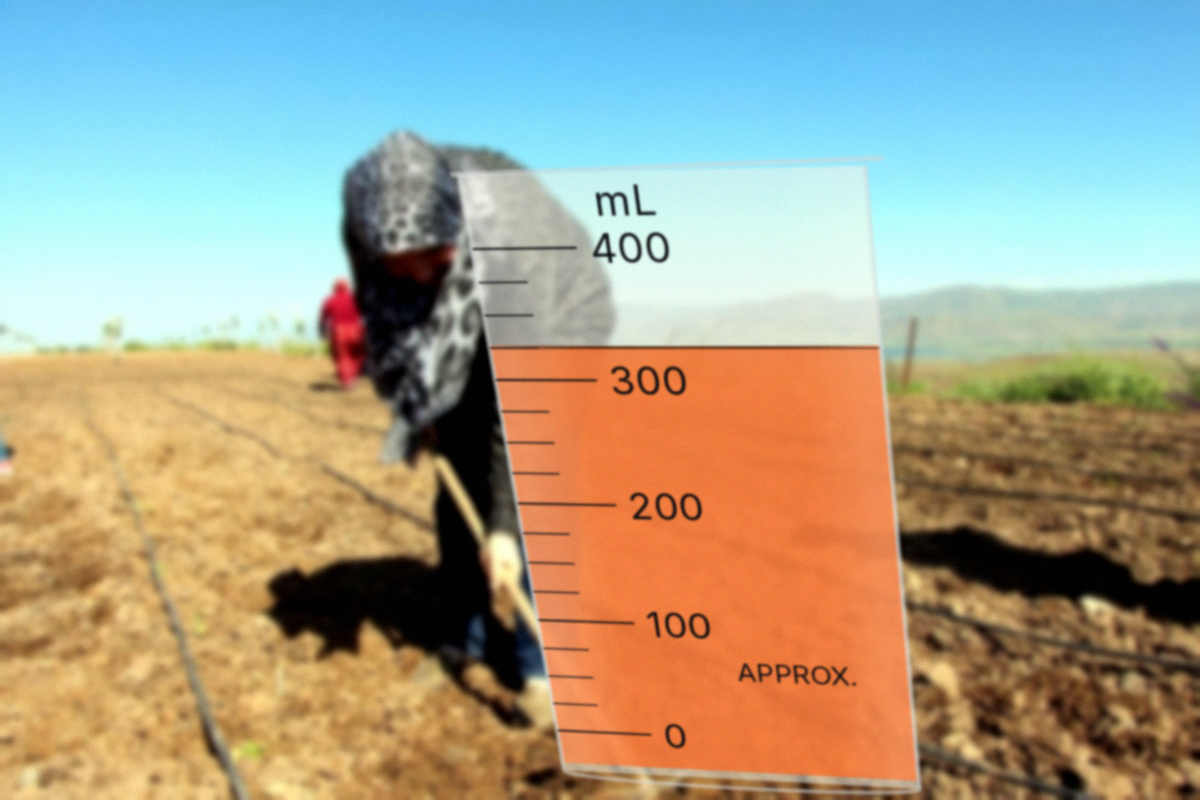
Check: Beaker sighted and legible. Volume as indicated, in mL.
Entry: 325 mL
